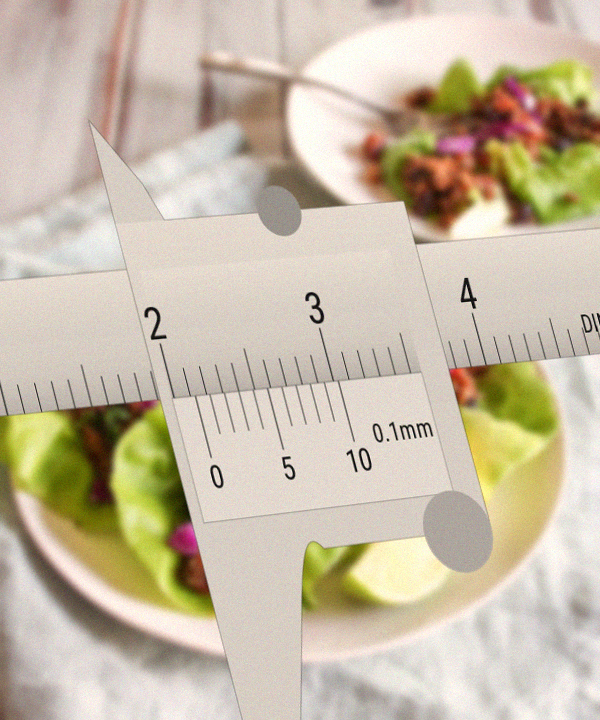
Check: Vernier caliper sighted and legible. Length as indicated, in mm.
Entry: 21.3 mm
